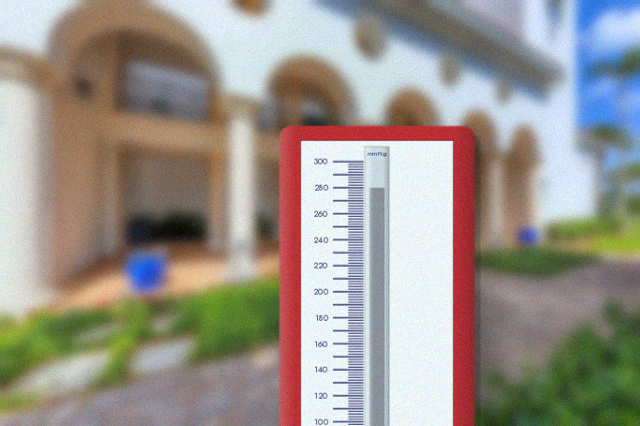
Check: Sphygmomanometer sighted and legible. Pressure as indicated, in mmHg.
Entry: 280 mmHg
